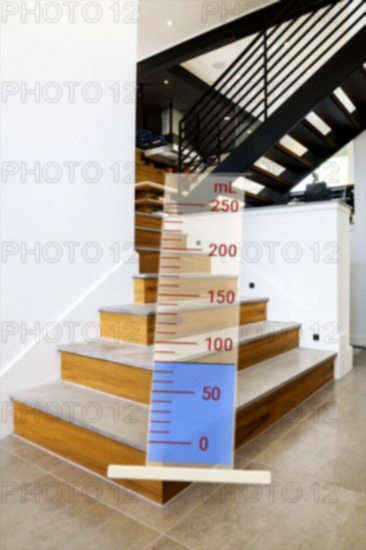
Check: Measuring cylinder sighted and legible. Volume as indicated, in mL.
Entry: 80 mL
